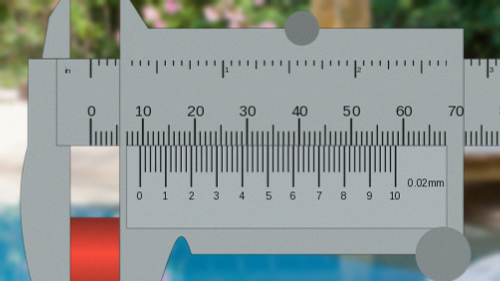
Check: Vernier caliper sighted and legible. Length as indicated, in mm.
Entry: 9.5 mm
